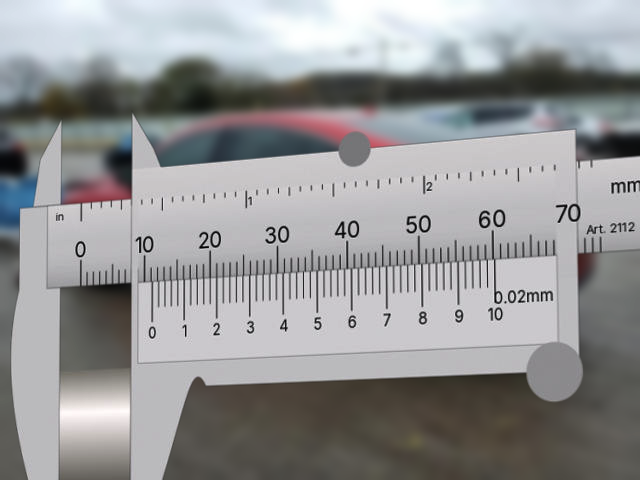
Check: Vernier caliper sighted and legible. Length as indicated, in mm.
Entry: 11.2 mm
